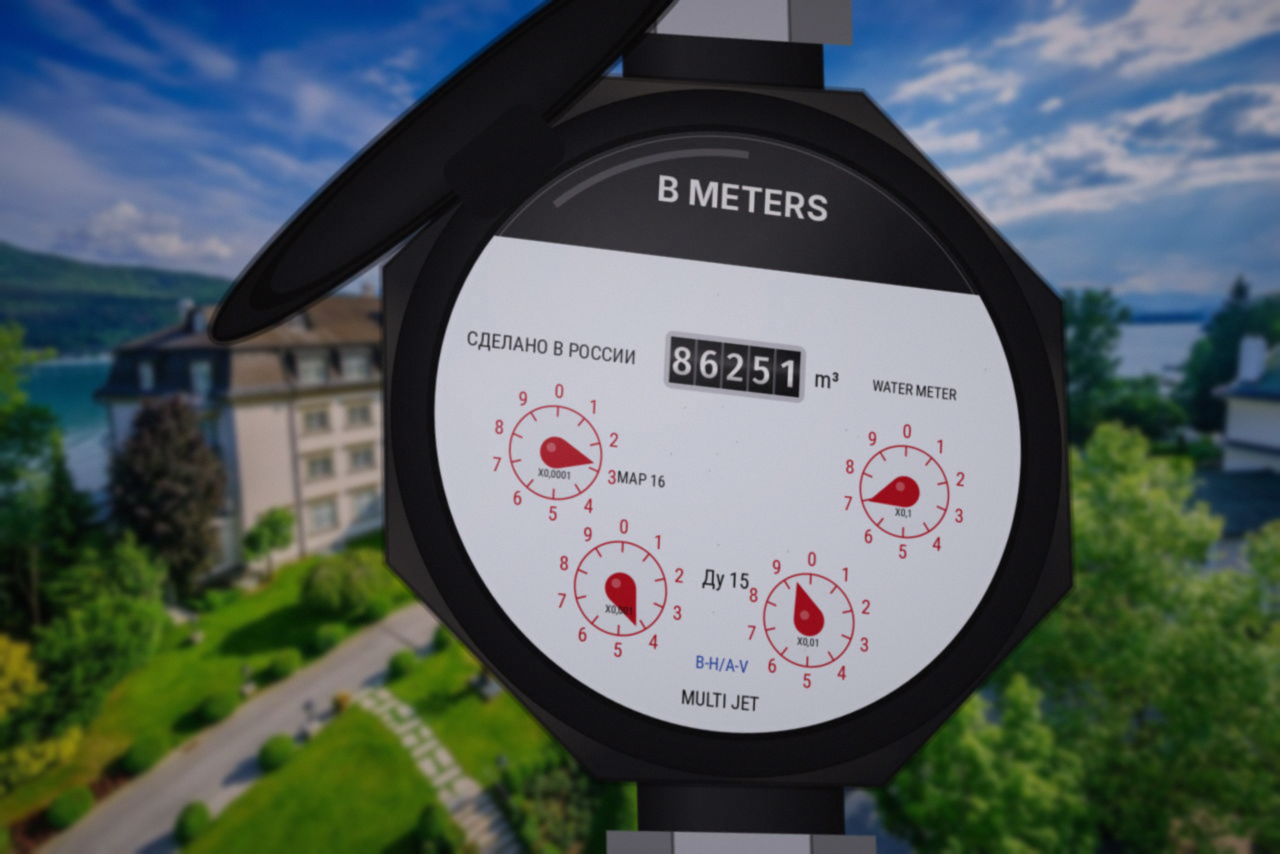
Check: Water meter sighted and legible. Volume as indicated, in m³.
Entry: 86251.6942 m³
